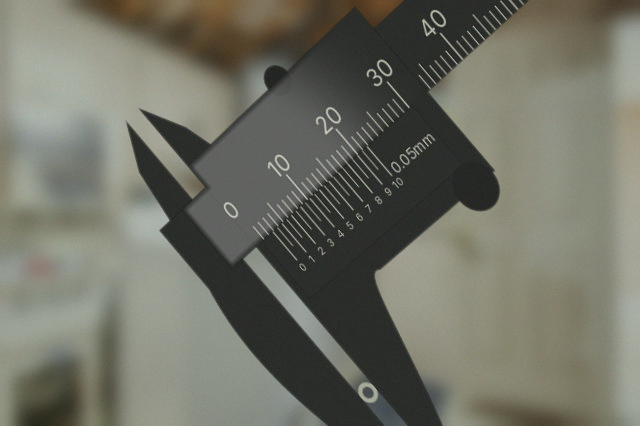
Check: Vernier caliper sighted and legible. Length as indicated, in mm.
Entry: 2.8 mm
